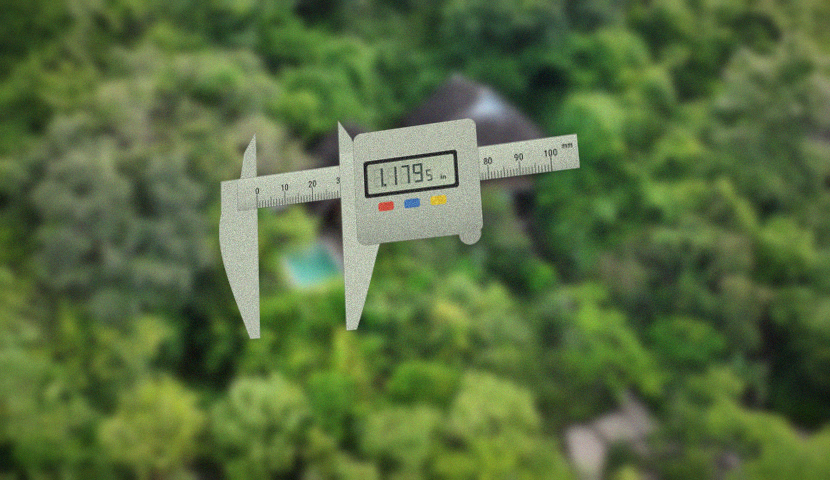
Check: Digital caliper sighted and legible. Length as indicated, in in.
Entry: 1.1795 in
